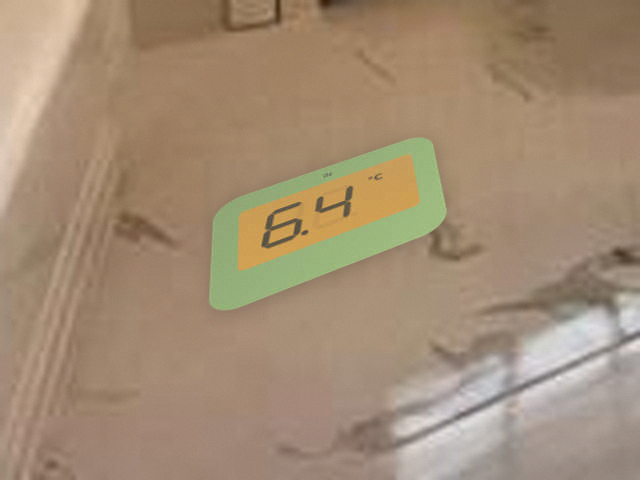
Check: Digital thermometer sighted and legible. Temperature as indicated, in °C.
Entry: 6.4 °C
